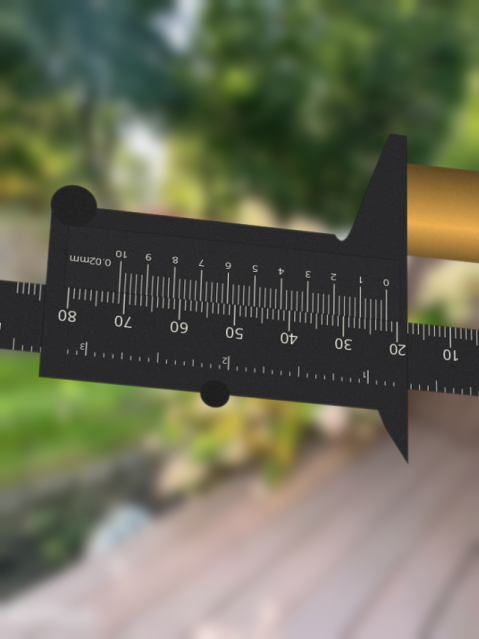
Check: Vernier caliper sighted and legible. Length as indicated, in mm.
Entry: 22.0 mm
